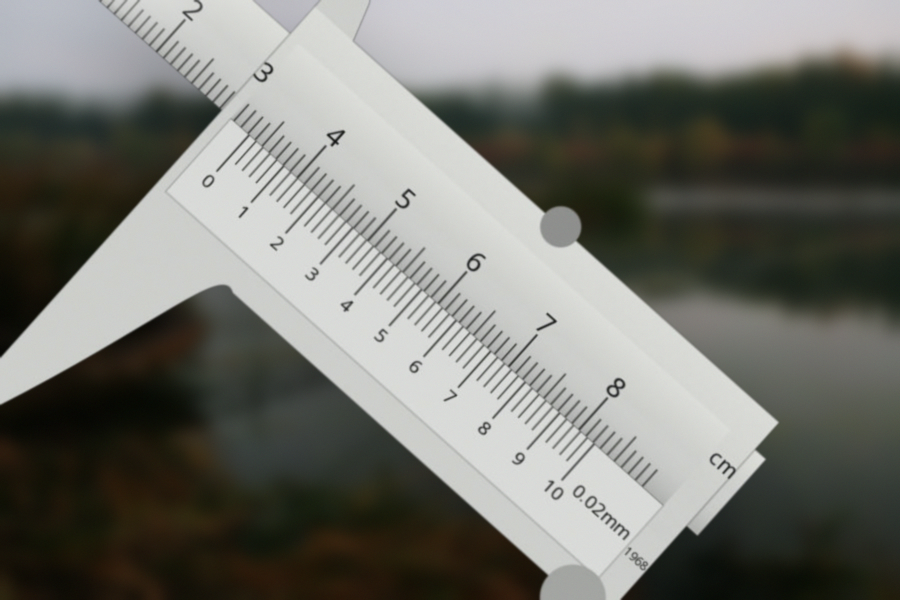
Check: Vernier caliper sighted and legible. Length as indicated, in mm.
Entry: 33.2 mm
